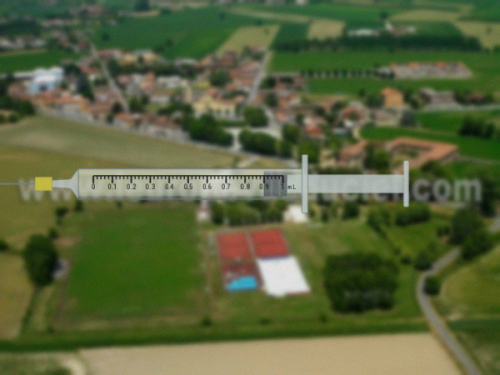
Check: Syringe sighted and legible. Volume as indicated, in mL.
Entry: 0.9 mL
